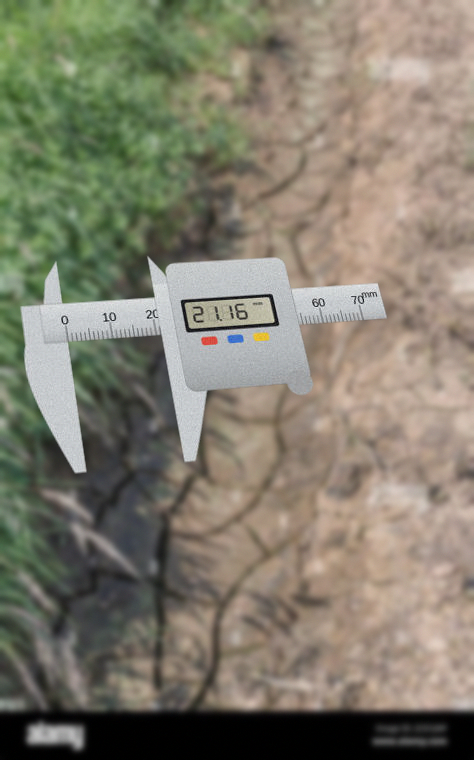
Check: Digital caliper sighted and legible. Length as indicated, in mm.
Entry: 21.16 mm
